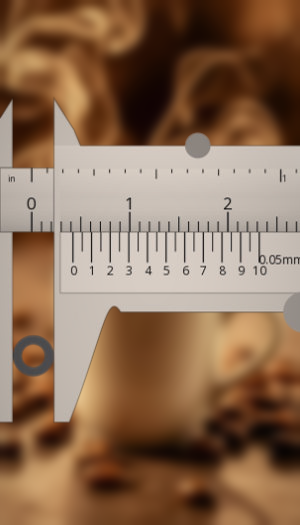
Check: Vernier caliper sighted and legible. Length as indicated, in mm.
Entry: 4.2 mm
